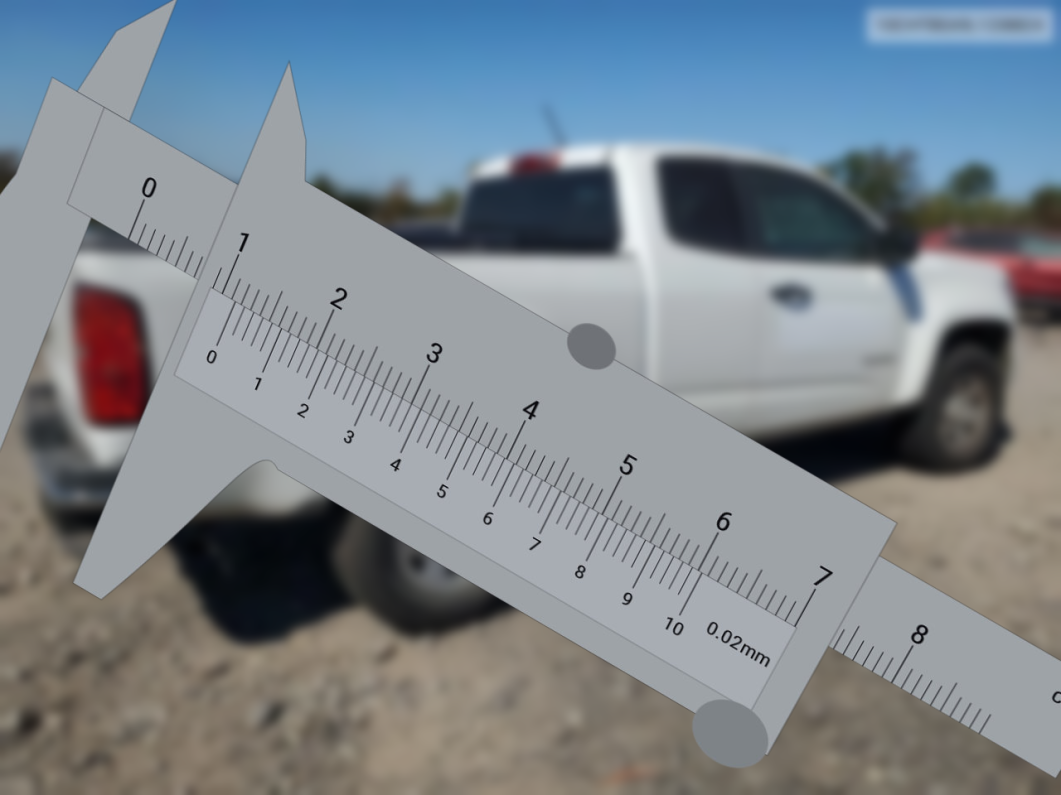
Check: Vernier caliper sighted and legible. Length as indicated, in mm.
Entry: 11.4 mm
